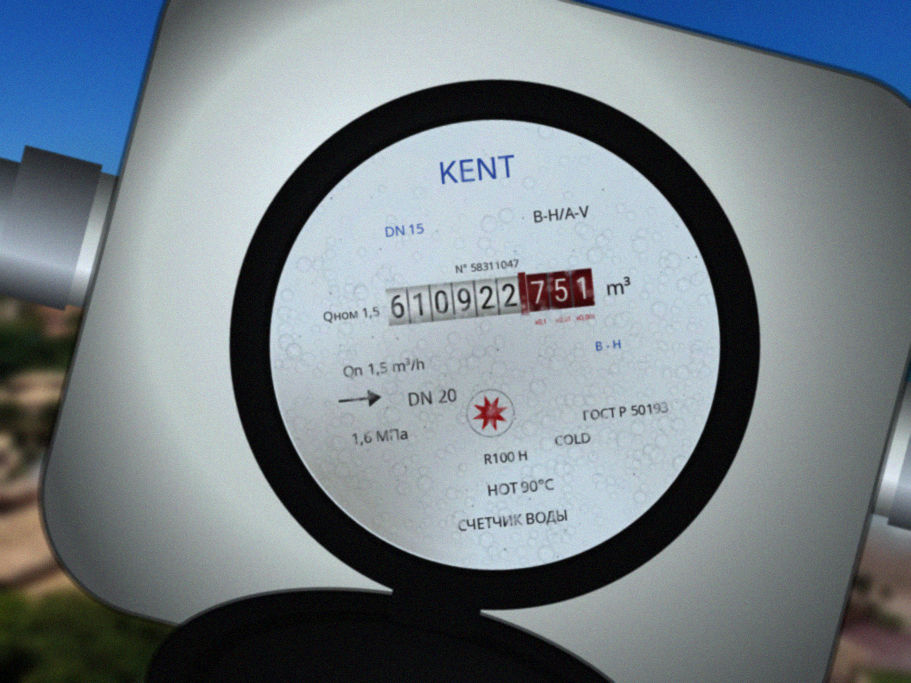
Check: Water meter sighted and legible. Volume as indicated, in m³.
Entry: 610922.751 m³
